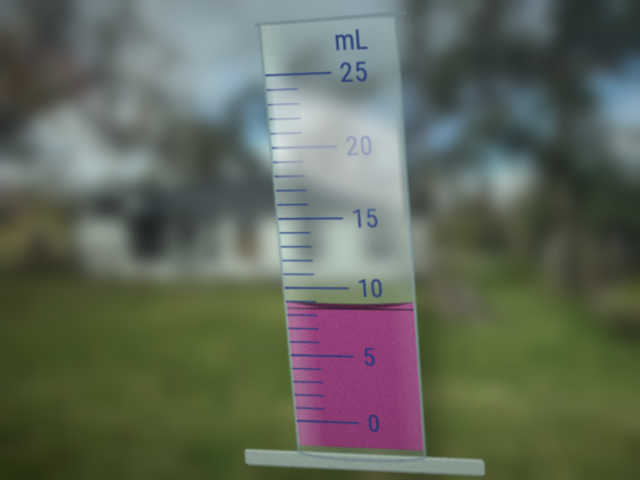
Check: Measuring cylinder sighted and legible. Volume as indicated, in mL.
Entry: 8.5 mL
